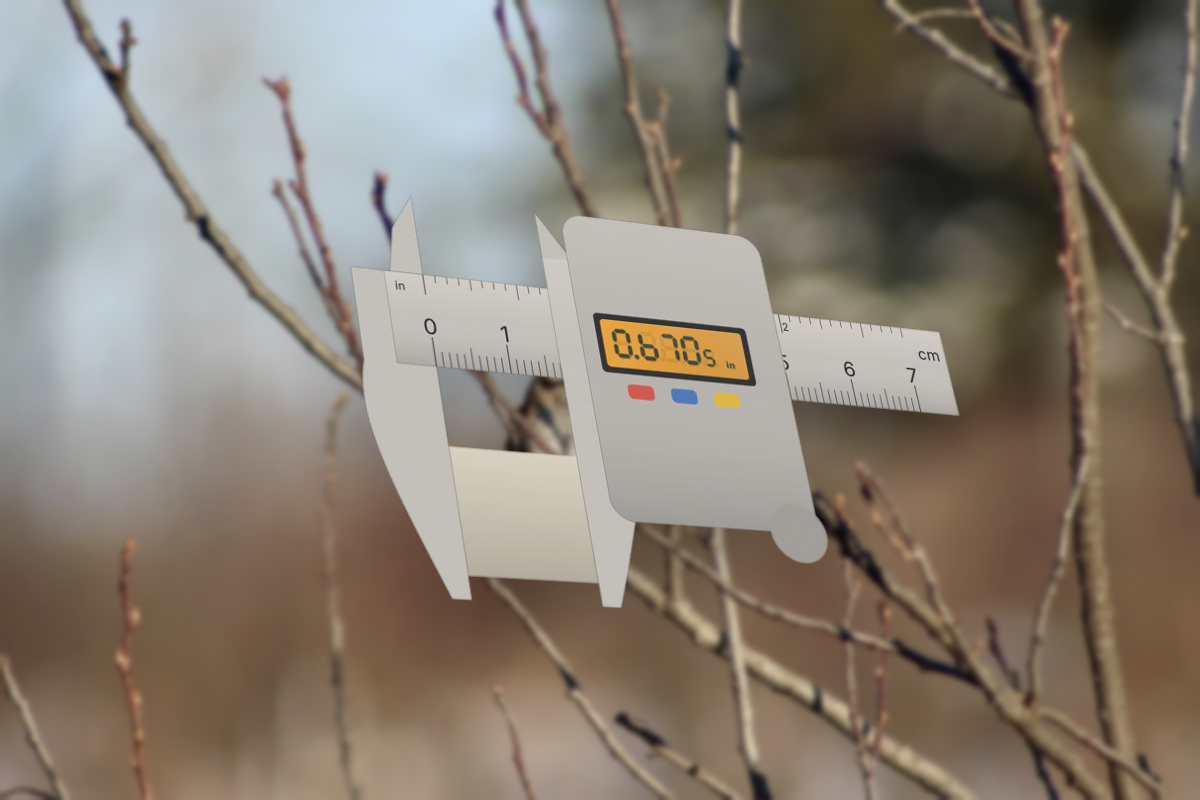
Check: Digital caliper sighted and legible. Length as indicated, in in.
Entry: 0.6705 in
